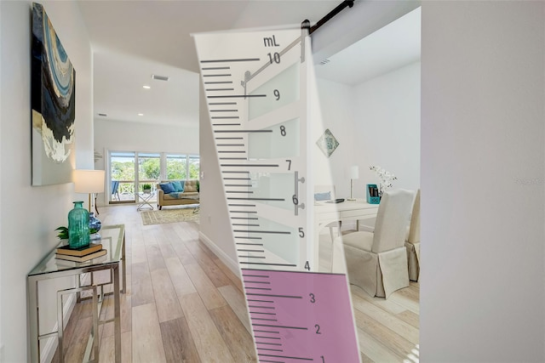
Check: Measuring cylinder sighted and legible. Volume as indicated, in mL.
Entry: 3.8 mL
